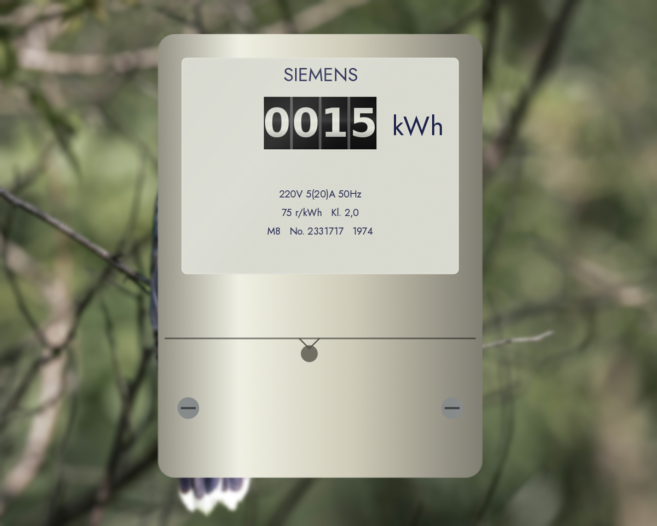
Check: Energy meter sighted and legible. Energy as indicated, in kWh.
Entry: 15 kWh
